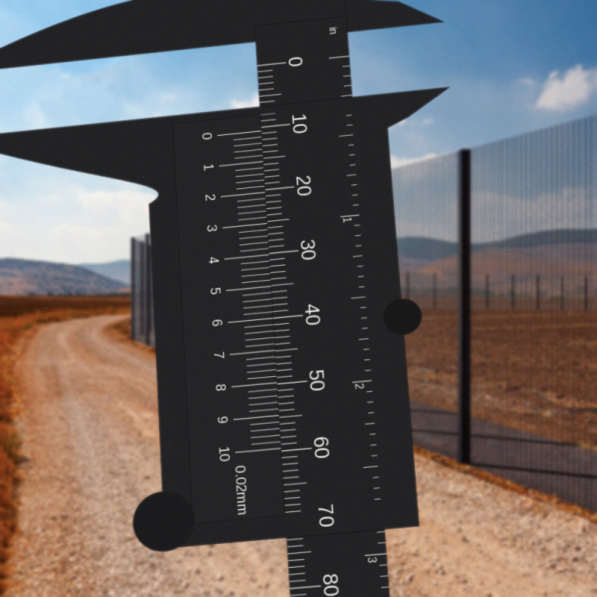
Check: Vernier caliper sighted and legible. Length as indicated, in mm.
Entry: 10.6 mm
